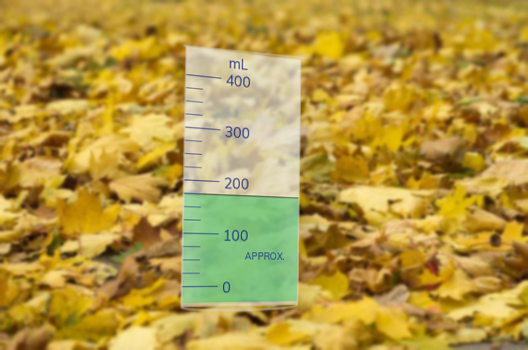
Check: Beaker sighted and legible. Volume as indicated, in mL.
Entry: 175 mL
